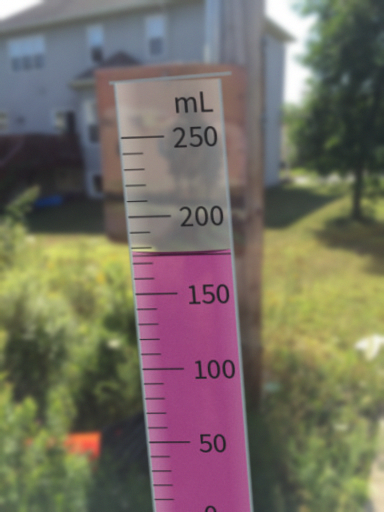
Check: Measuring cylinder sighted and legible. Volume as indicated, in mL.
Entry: 175 mL
